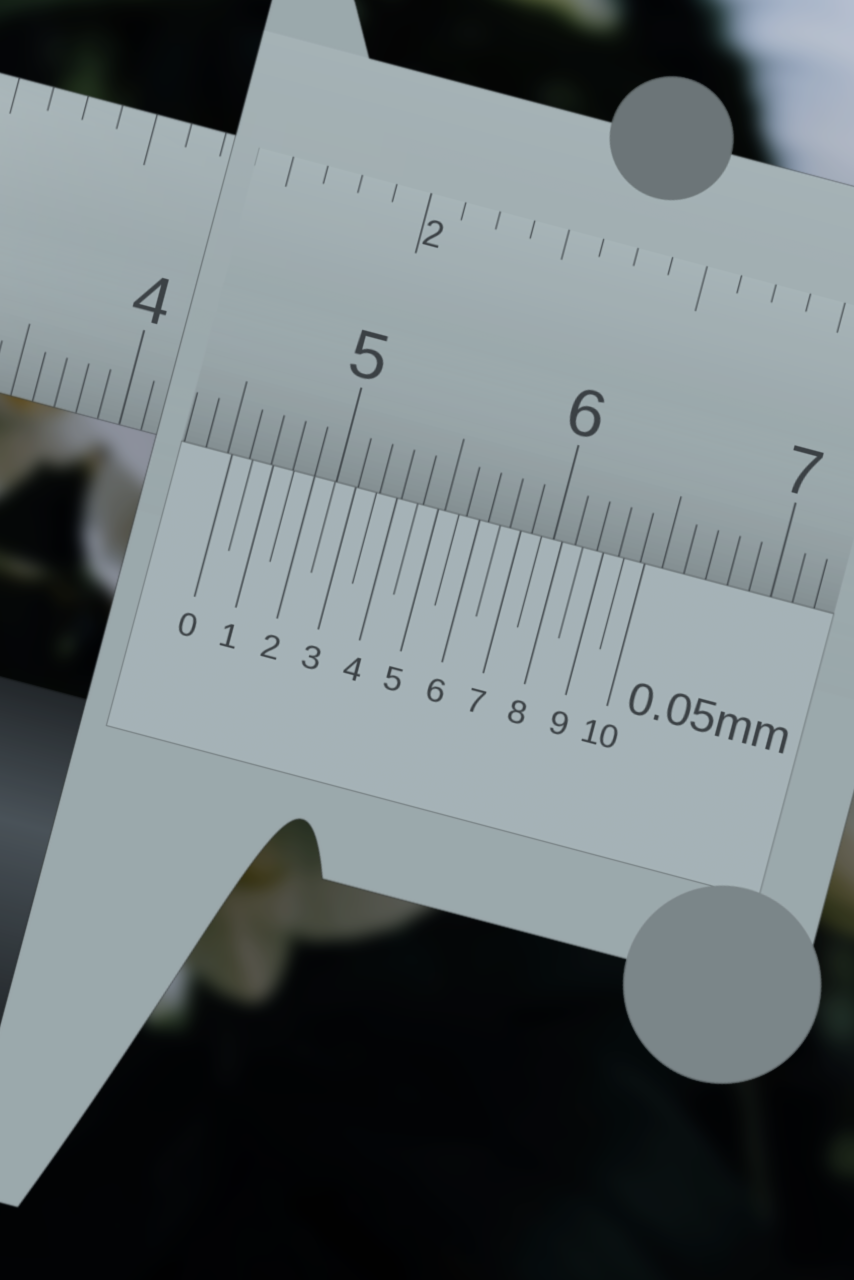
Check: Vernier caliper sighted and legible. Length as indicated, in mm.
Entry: 45.2 mm
